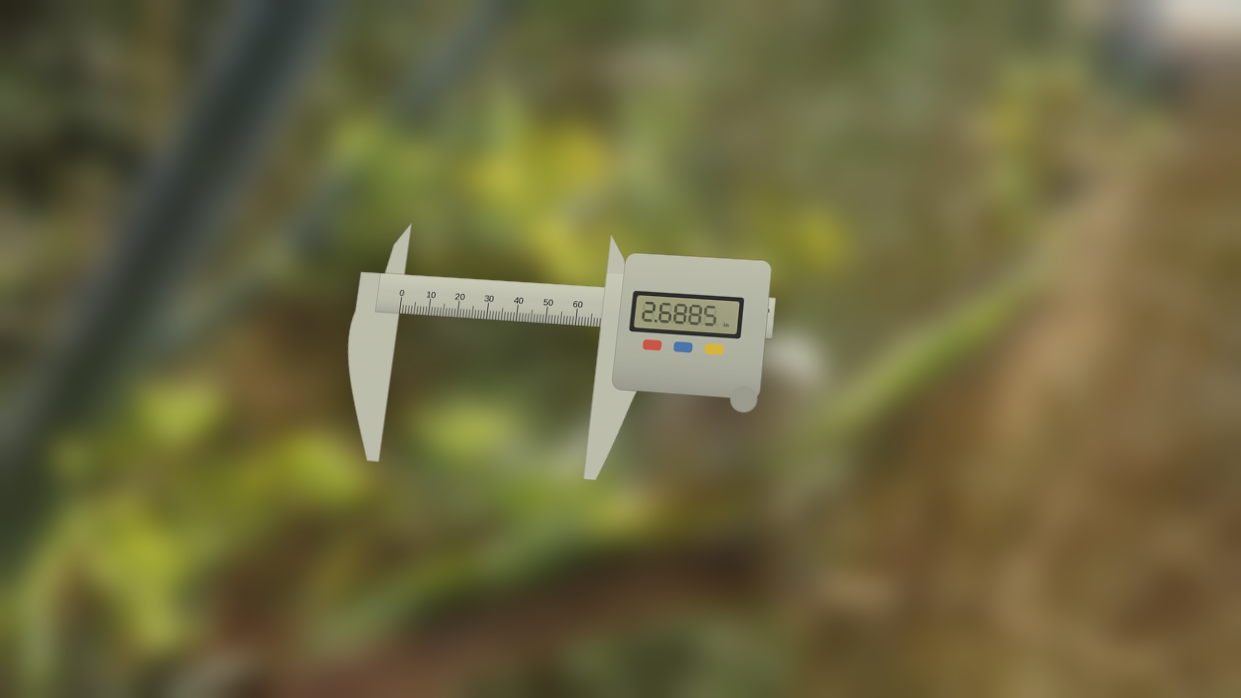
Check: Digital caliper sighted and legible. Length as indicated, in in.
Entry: 2.6885 in
